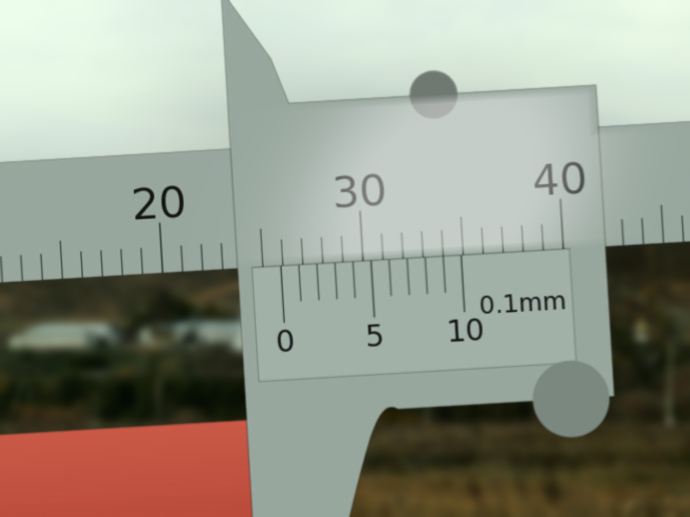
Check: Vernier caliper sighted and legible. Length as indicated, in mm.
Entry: 25.9 mm
